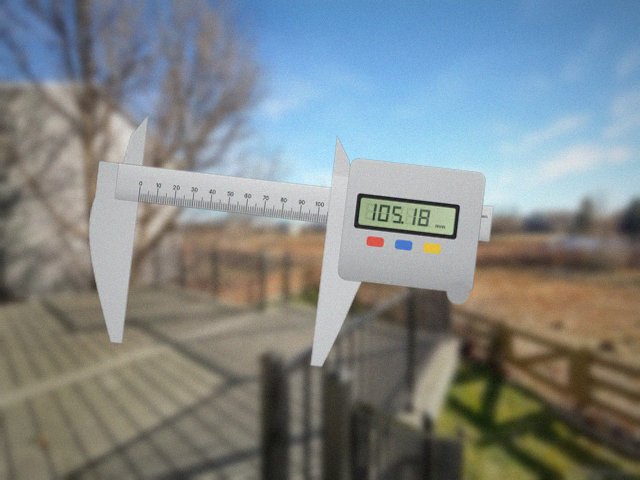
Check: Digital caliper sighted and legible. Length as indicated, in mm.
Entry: 105.18 mm
